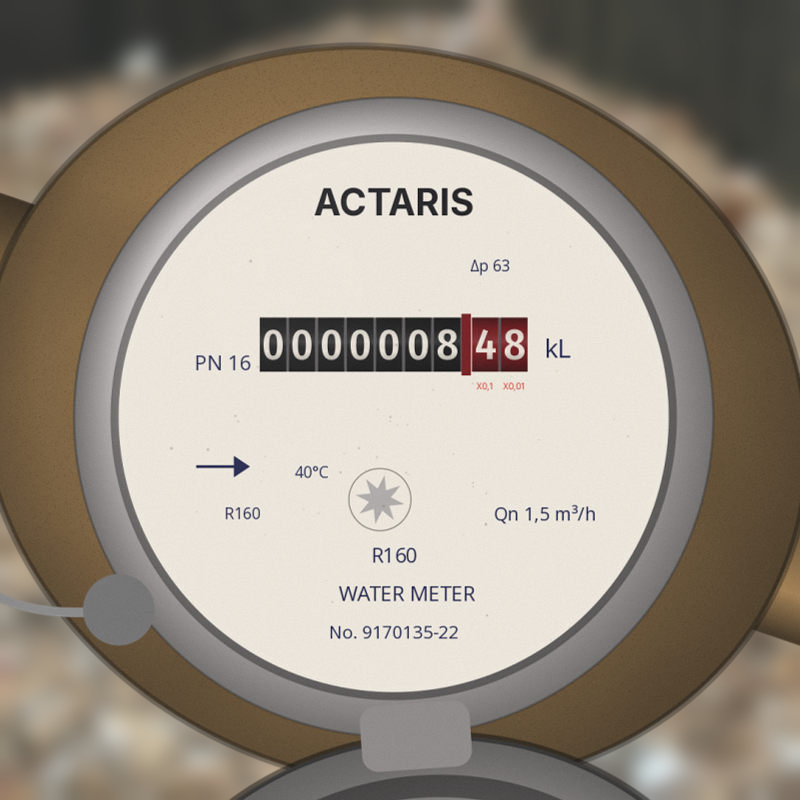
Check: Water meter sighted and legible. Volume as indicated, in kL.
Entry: 8.48 kL
